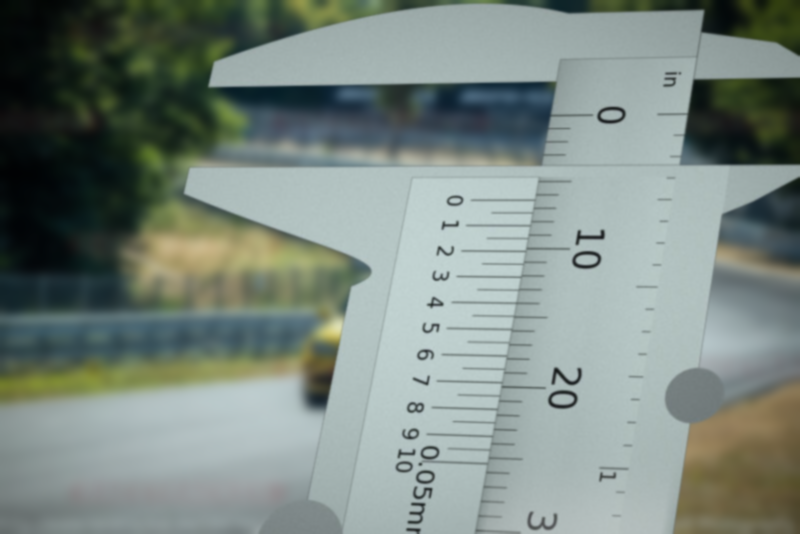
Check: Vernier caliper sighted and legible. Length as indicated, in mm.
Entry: 6.4 mm
